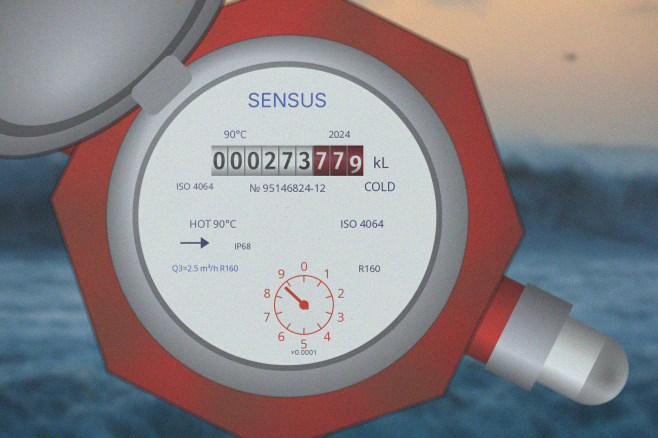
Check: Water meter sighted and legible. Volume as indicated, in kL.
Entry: 273.7788 kL
